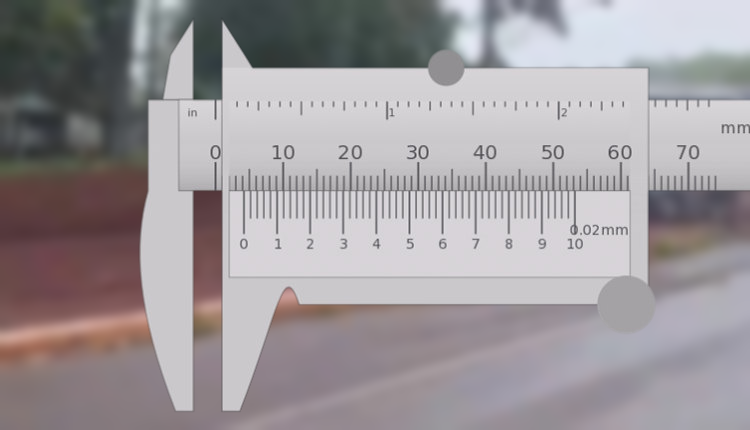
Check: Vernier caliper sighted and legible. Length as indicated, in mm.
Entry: 4.2 mm
